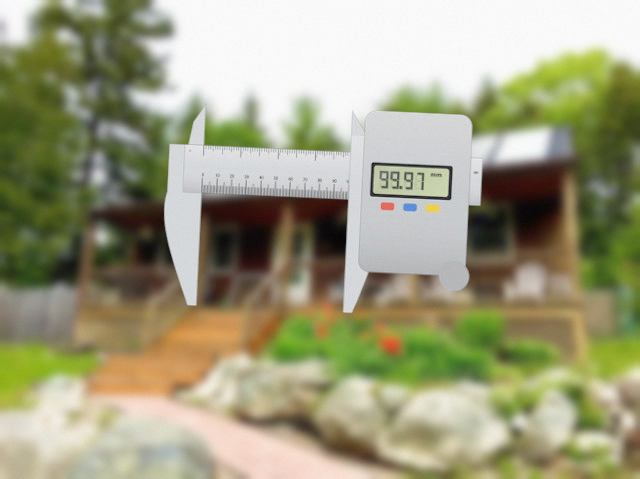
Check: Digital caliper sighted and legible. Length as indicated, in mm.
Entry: 99.97 mm
